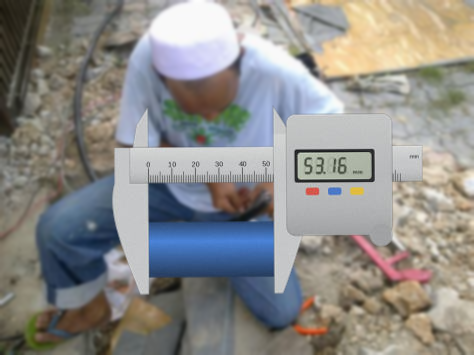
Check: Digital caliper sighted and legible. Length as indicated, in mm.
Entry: 53.16 mm
